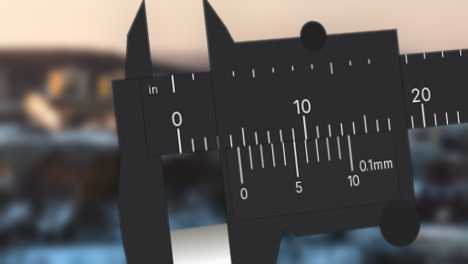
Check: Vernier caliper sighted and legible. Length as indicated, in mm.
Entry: 4.5 mm
